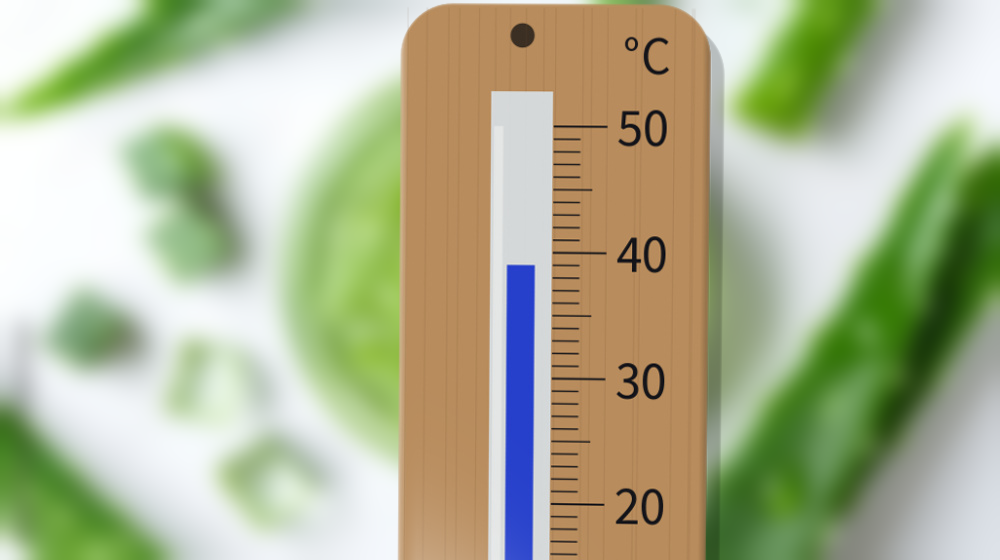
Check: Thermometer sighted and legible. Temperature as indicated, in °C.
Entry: 39 °C
